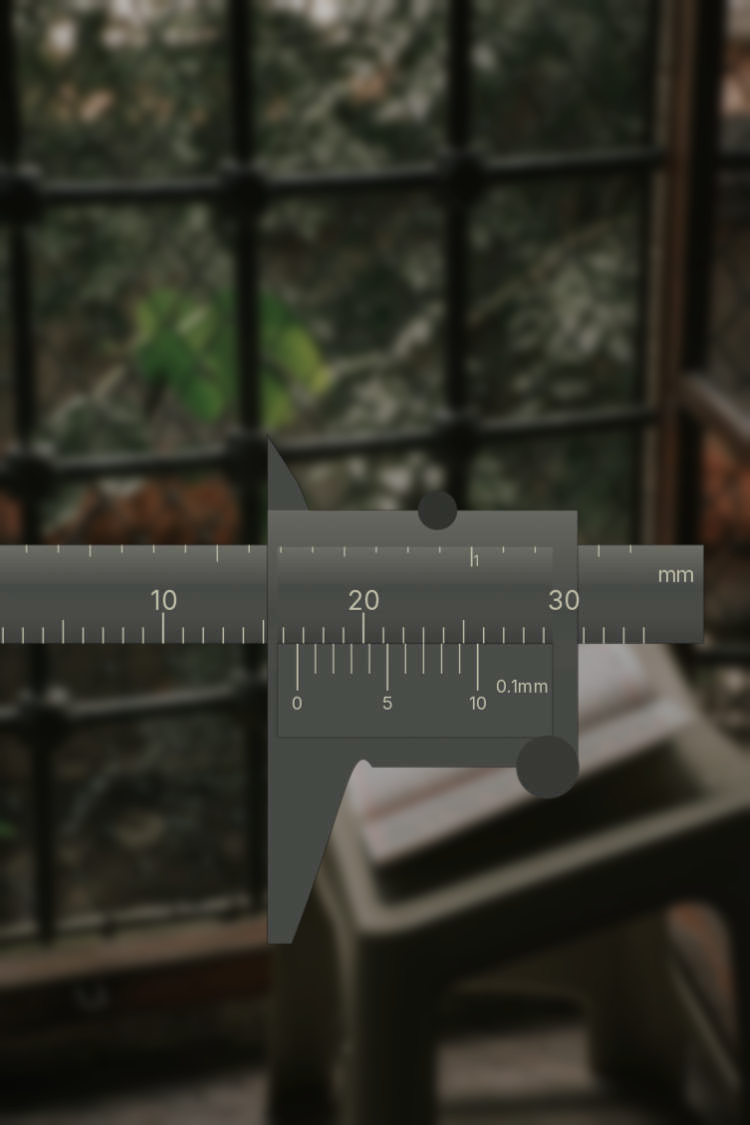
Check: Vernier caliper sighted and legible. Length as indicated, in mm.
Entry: 16.7 mm
